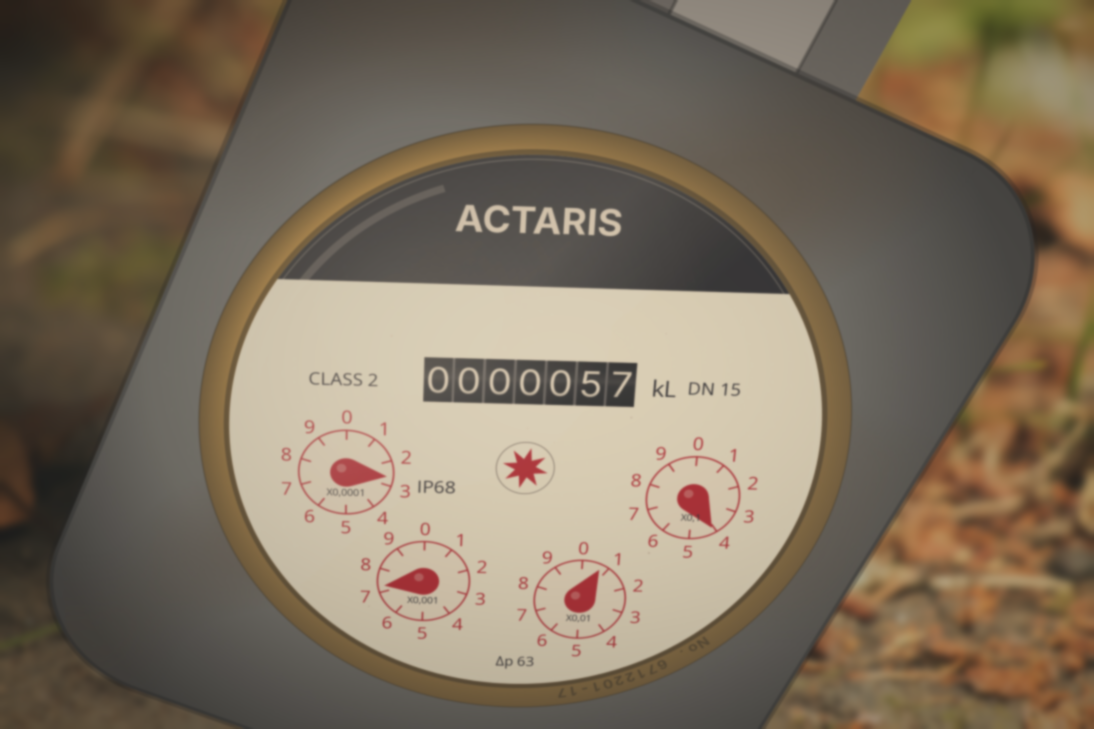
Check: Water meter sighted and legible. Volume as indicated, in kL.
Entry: 57.4072 kL
